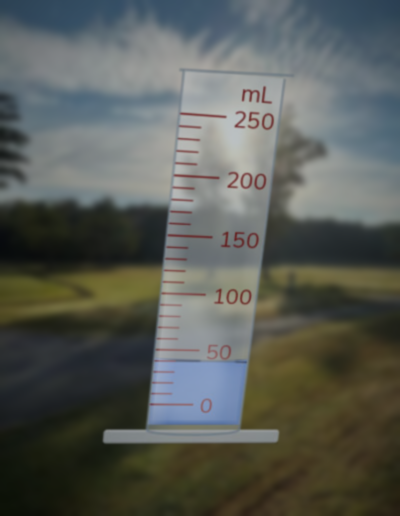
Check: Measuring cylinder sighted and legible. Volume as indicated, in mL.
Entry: 40 mL
